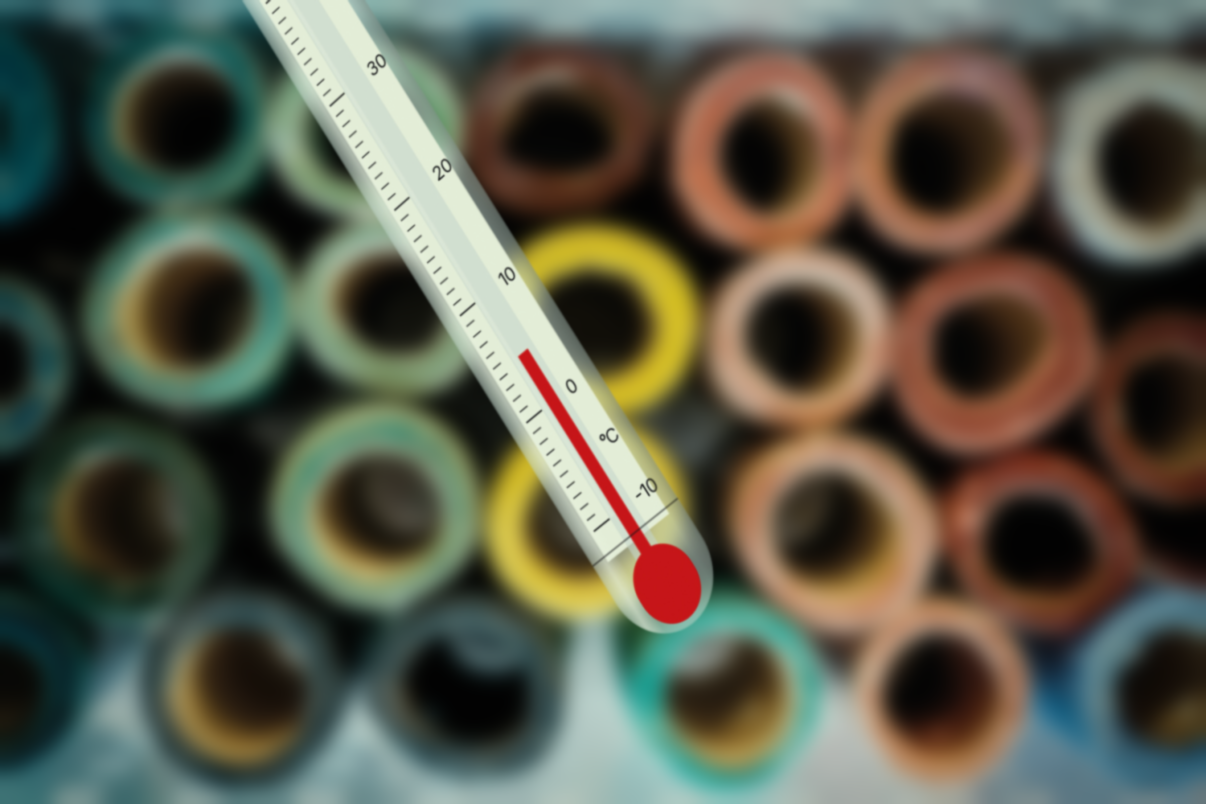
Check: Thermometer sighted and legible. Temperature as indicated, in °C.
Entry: 4.5 °C
